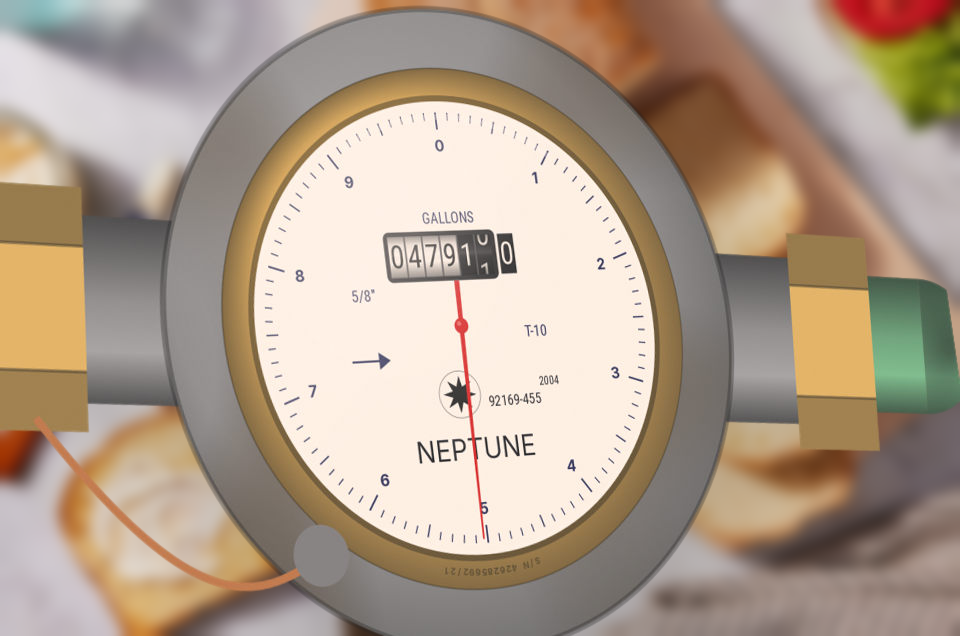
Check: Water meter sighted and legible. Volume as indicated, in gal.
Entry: 479105.0 gal
